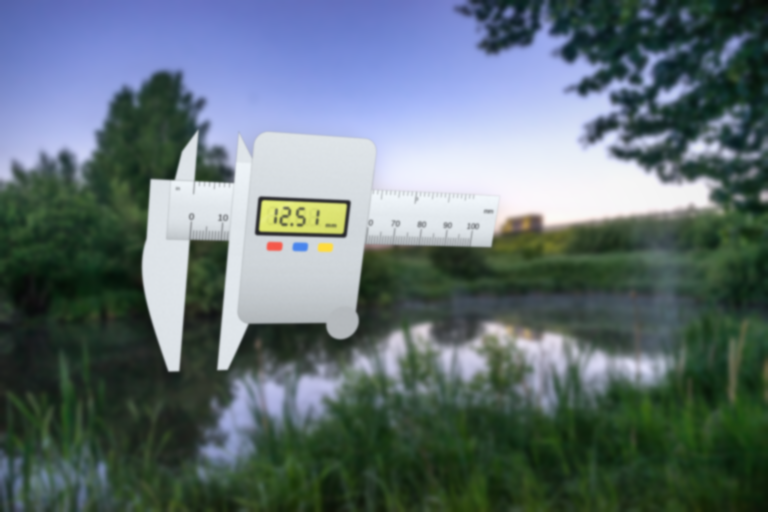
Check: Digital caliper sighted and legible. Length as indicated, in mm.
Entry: 12.51 mm
